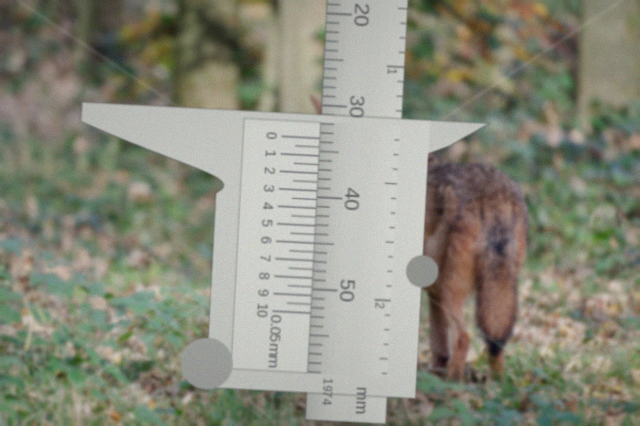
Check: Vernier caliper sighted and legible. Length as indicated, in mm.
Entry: 33.6 mm
